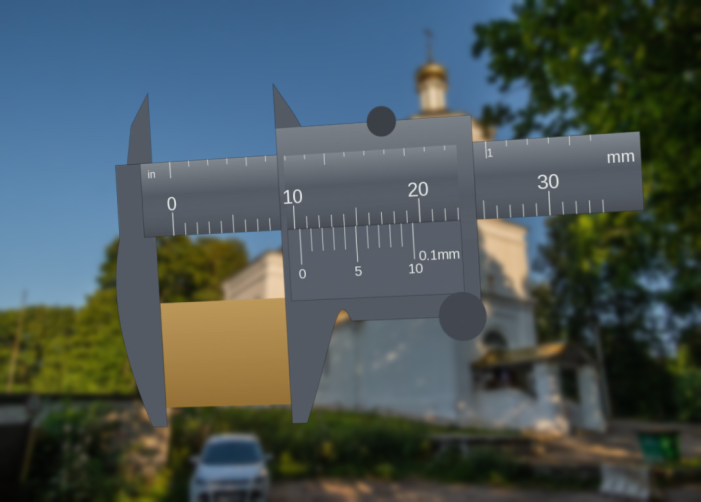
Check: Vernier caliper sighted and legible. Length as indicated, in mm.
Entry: 10.4 mm
